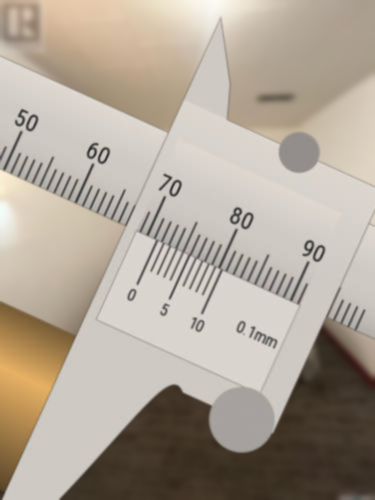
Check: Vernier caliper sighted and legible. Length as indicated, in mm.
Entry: 71.4 mm
